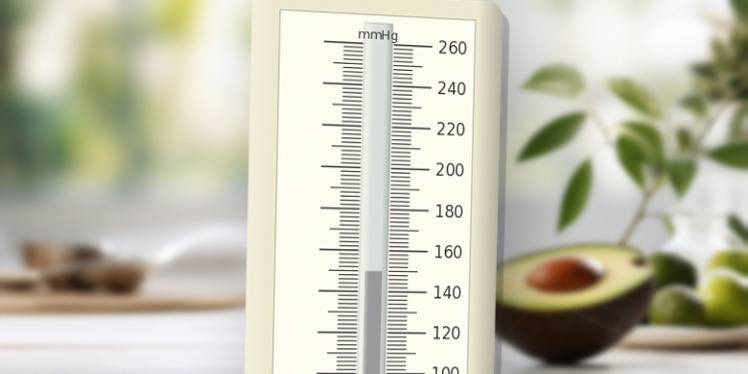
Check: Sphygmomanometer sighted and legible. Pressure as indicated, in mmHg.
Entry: 150 mmHg
